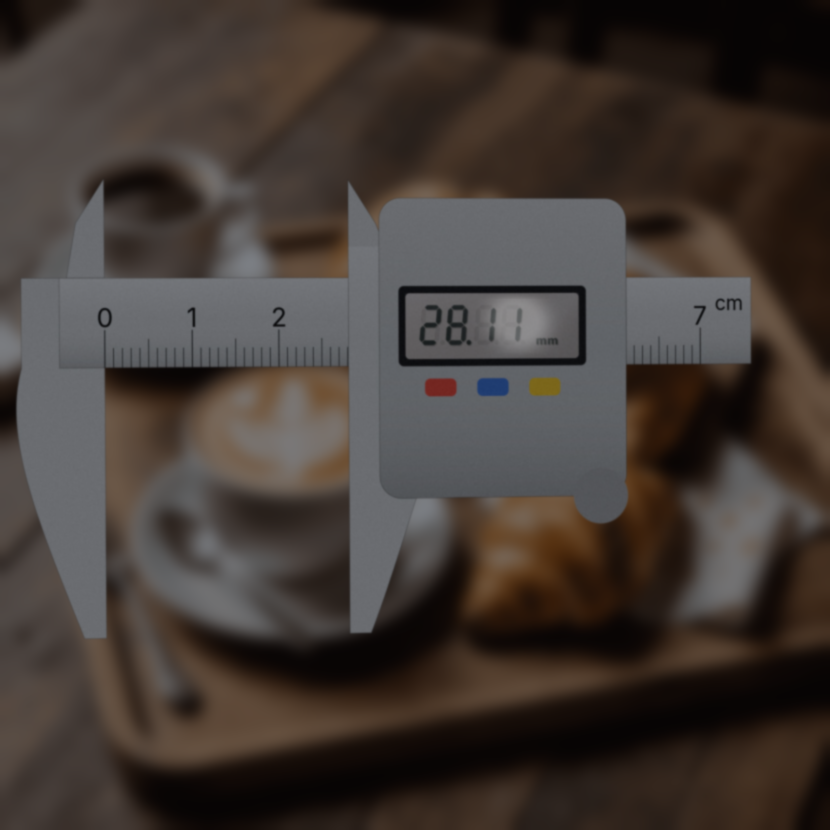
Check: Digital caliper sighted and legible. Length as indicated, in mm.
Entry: 28.11 mm
